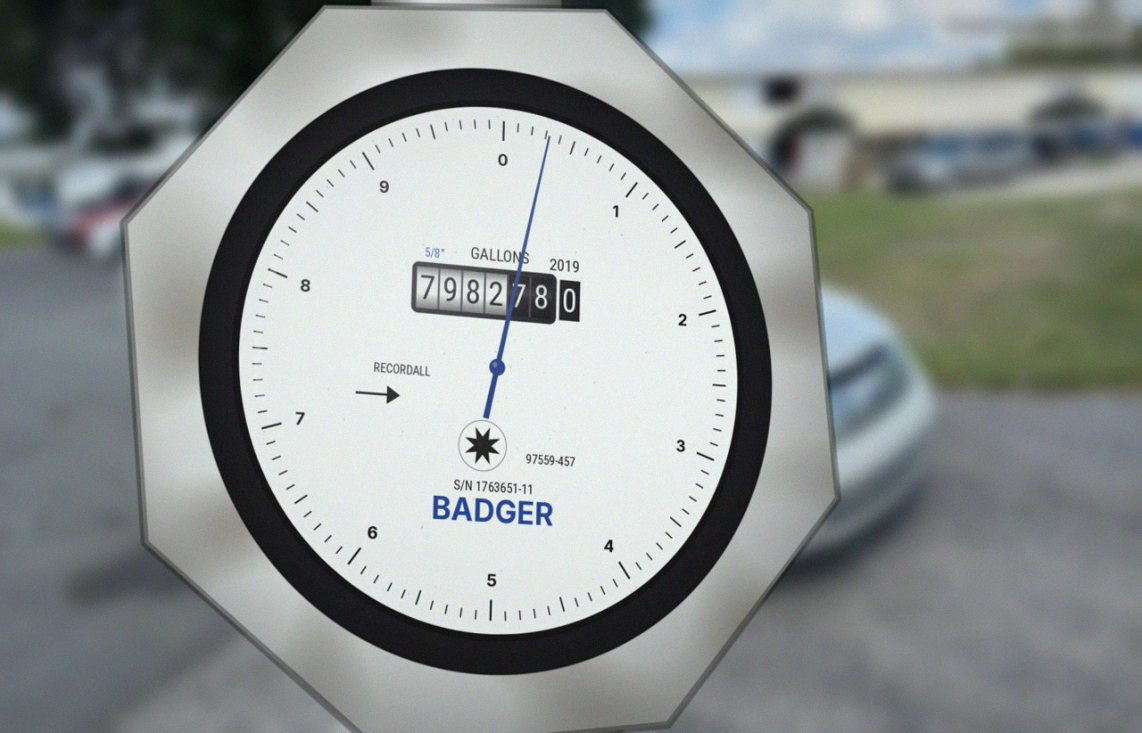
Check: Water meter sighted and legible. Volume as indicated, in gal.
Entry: 7982780.3 gal
